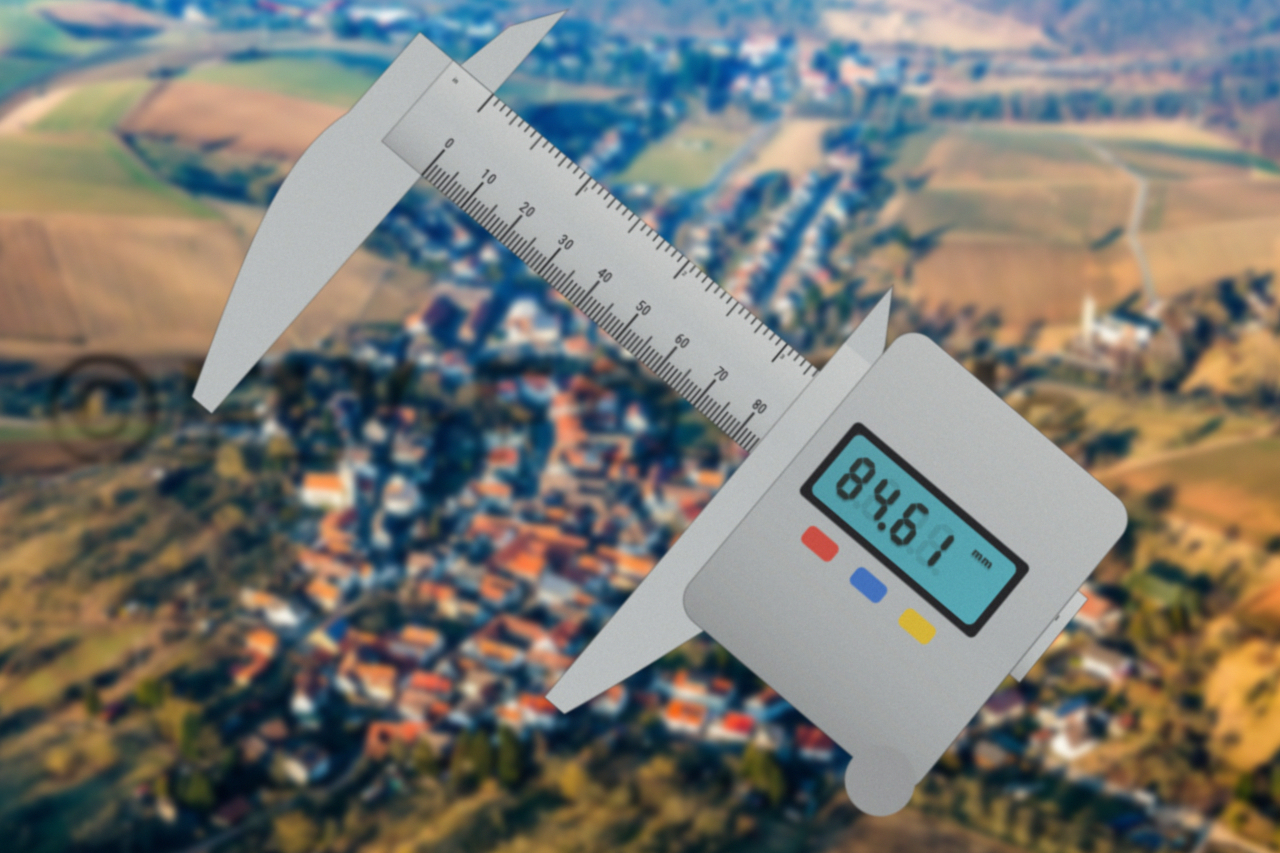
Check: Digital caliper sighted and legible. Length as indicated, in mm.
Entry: 84.61 mm
